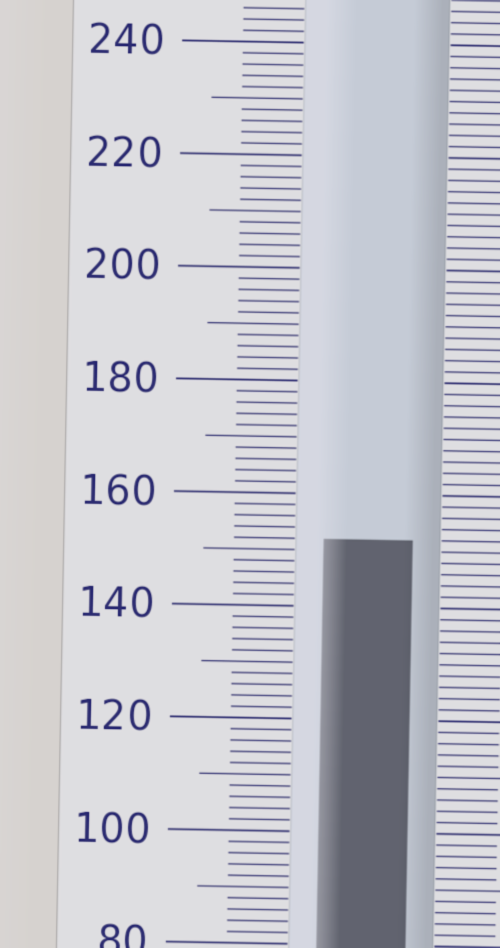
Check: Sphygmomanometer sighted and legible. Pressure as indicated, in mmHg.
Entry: 152 mmHg
